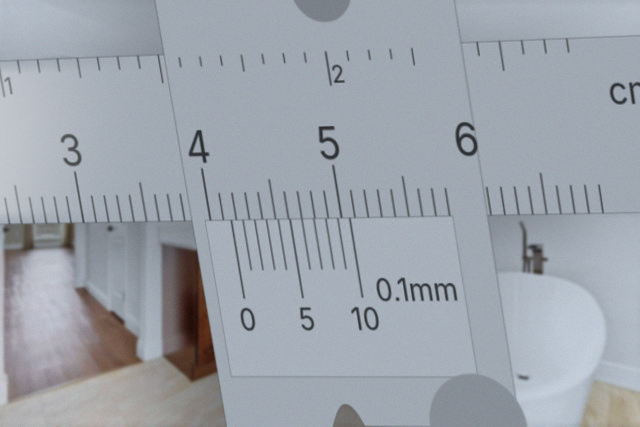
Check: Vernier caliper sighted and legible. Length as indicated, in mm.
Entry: 41.6 mm
